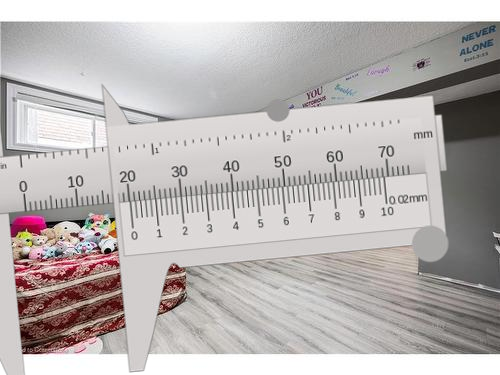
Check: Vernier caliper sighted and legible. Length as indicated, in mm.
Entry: 20.2 mm
